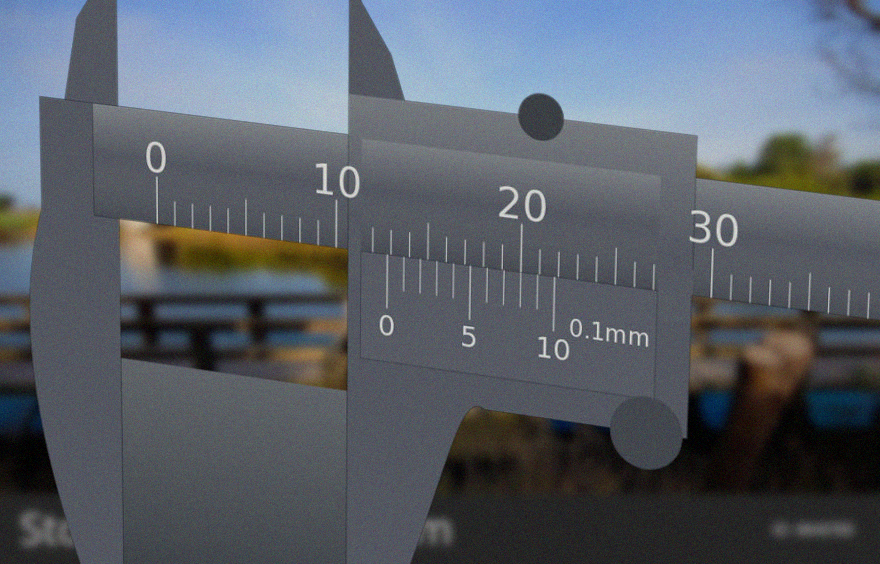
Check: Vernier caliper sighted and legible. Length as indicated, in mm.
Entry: 12.8 mm
